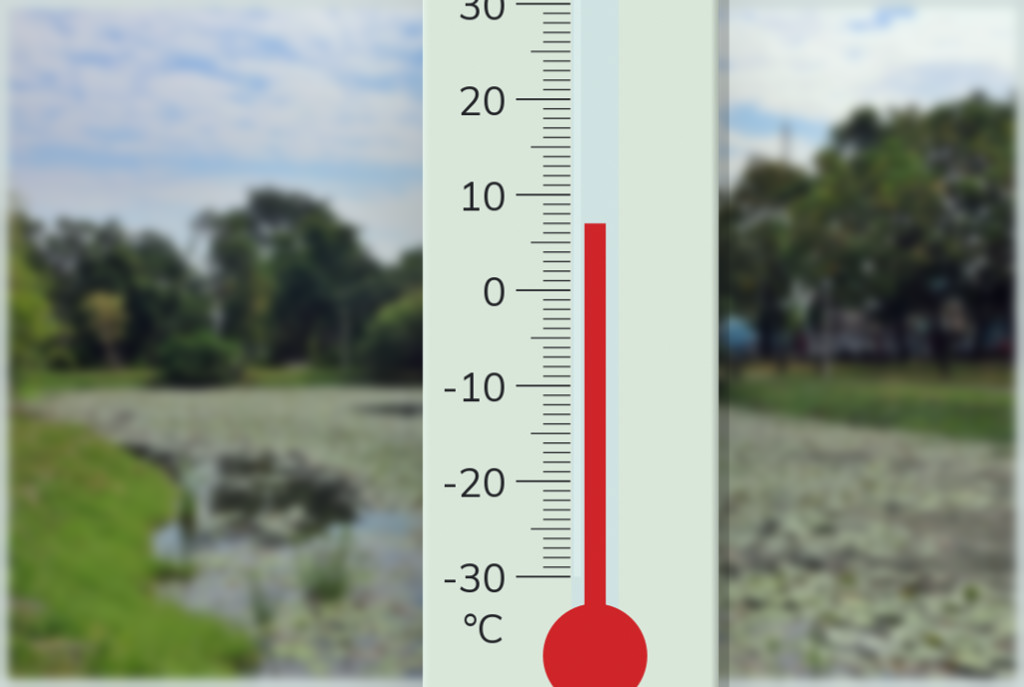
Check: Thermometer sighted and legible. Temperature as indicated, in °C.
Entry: 7 °C
